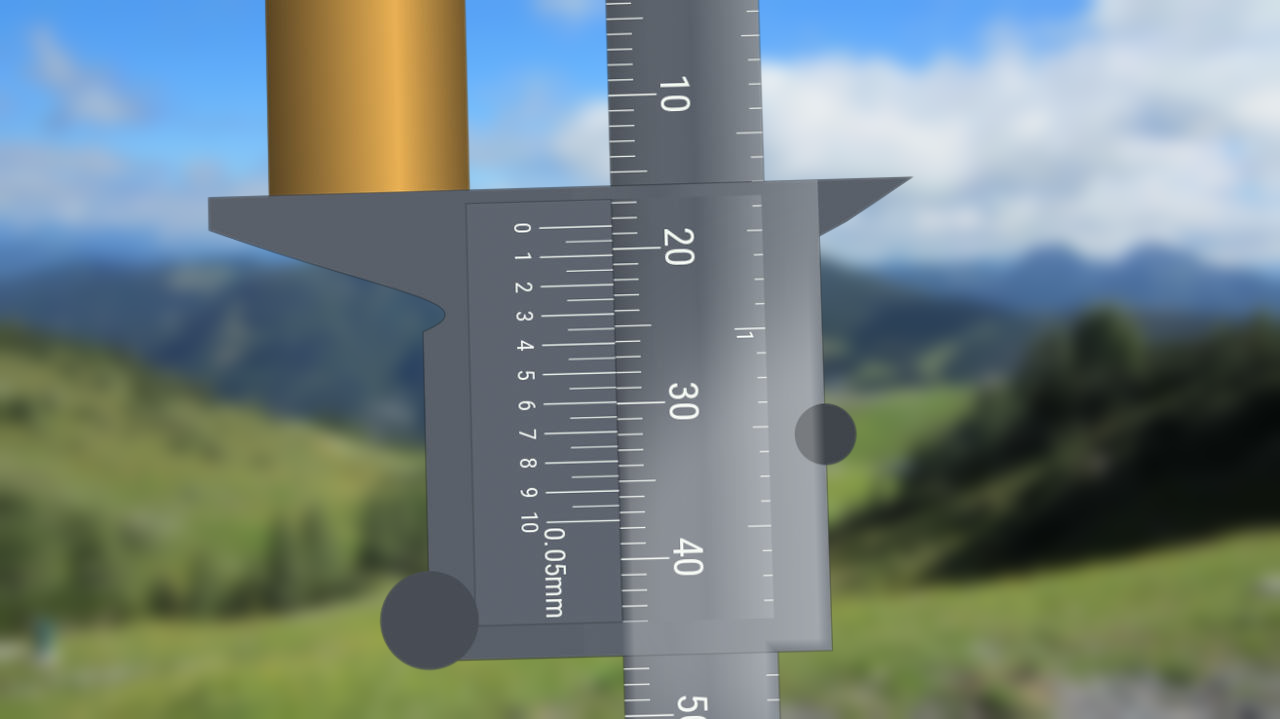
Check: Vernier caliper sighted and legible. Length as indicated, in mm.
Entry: 18.5 mm
